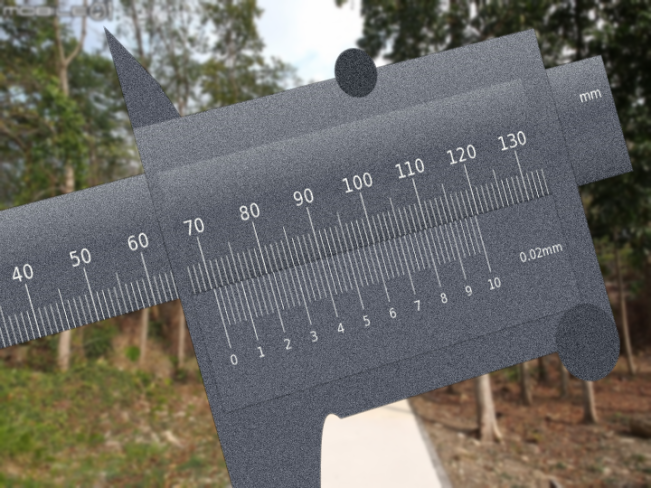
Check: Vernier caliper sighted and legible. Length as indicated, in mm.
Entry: 70.4 mm
